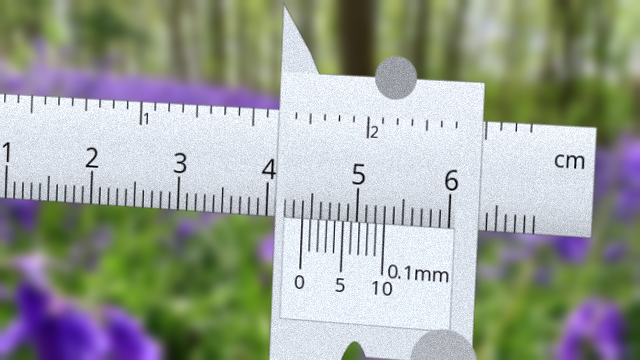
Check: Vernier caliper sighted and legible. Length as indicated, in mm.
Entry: 44.0 mm
